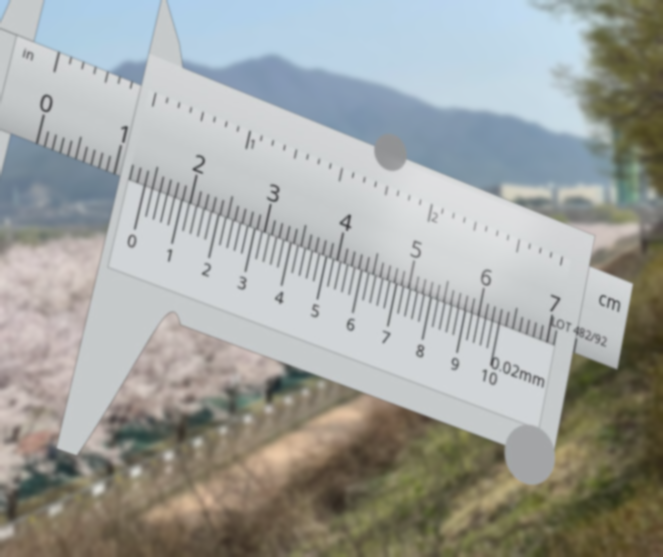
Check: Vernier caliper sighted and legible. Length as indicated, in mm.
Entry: 14.0 mm
